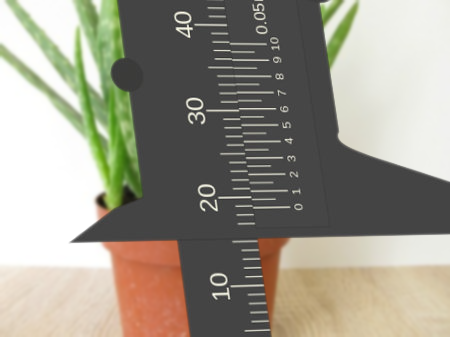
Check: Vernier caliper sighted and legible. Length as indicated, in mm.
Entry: 18.8 mm
